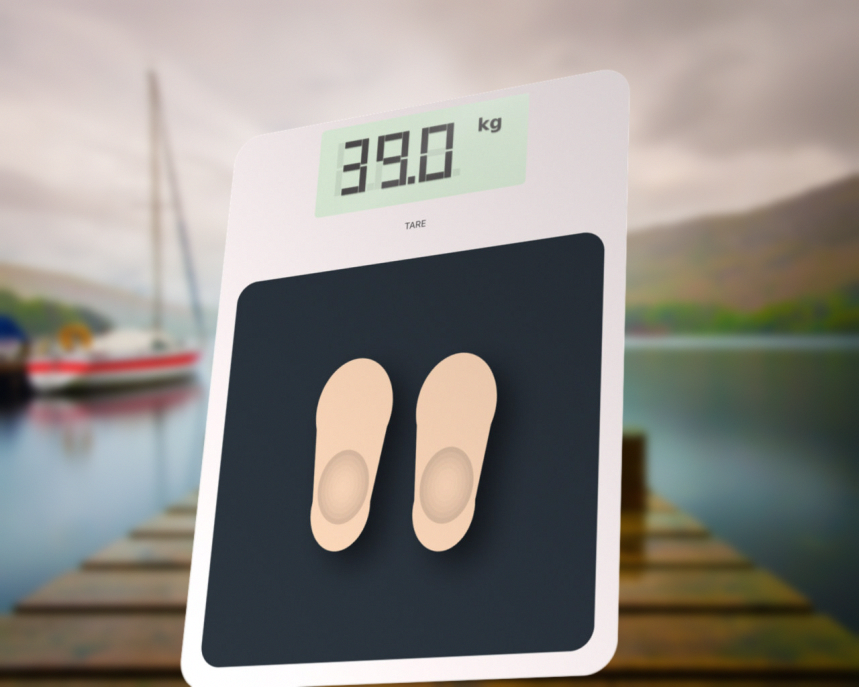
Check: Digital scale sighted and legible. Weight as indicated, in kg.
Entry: 39.0 kg
